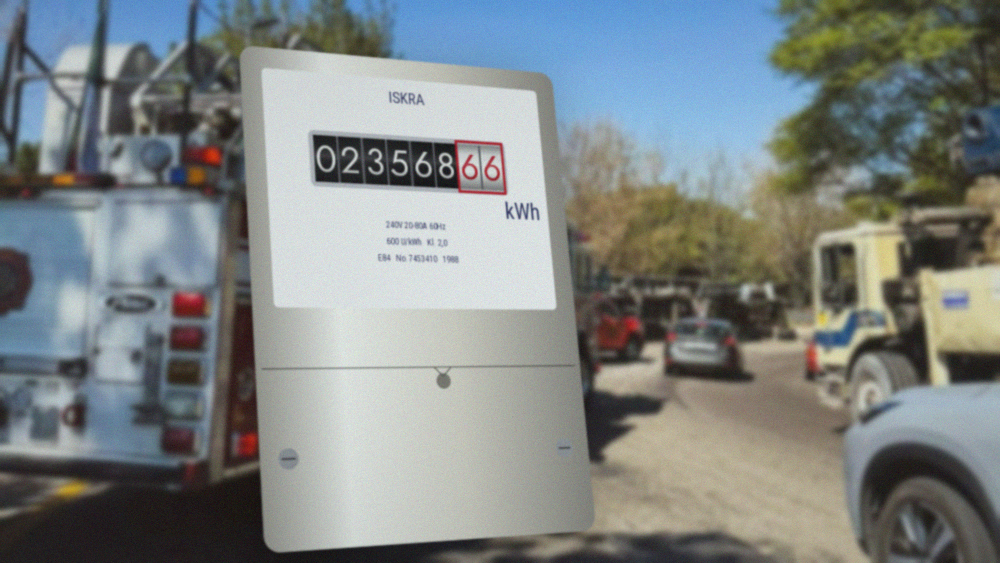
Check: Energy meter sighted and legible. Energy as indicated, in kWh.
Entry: 23568.66 kWh
